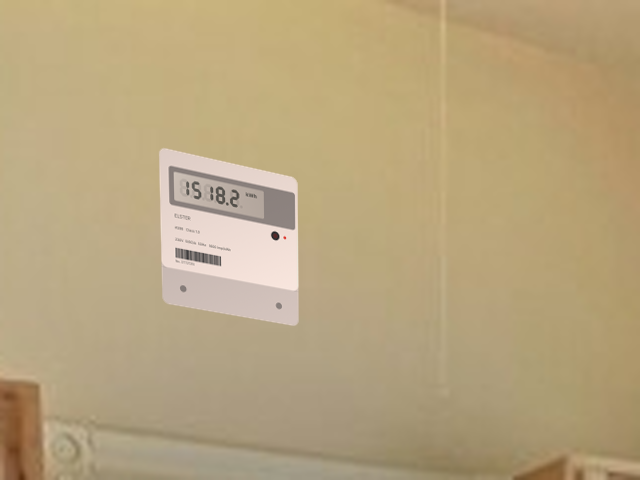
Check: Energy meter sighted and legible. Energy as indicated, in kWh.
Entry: 1518.2 kWh
